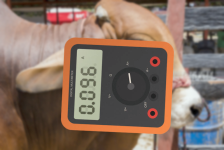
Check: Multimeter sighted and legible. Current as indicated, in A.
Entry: 0.096 A
